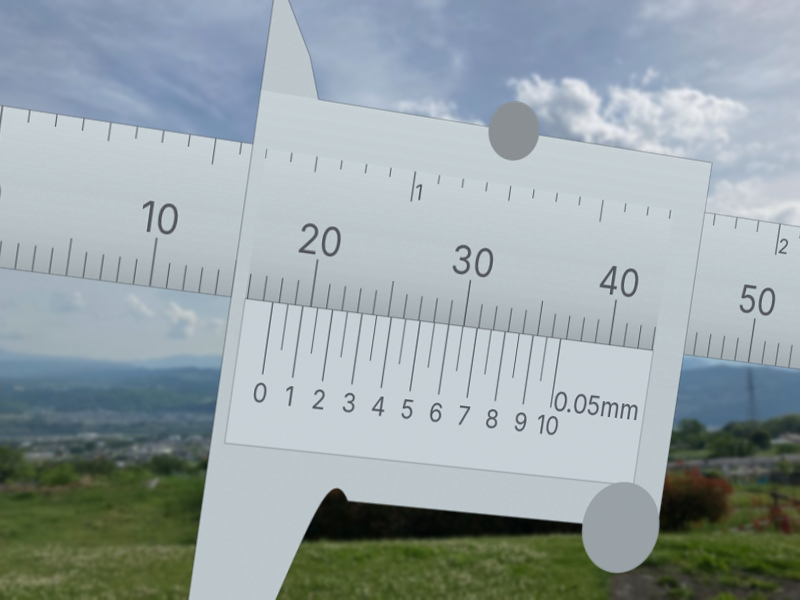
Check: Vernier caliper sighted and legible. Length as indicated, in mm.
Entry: 17.6 mm
